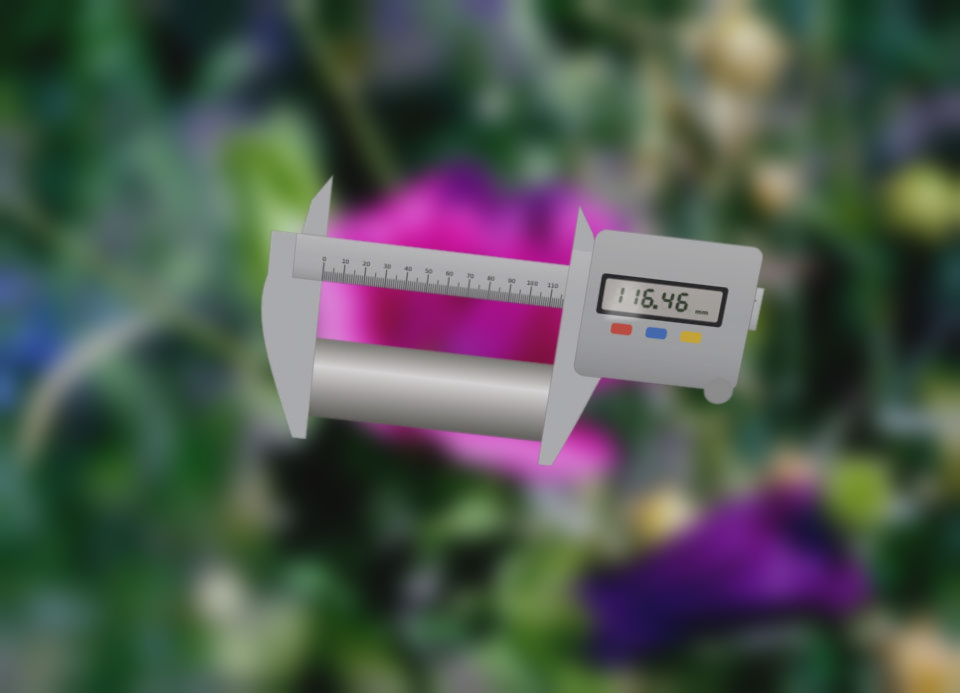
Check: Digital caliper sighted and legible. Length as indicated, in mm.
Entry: 116.46 mm
